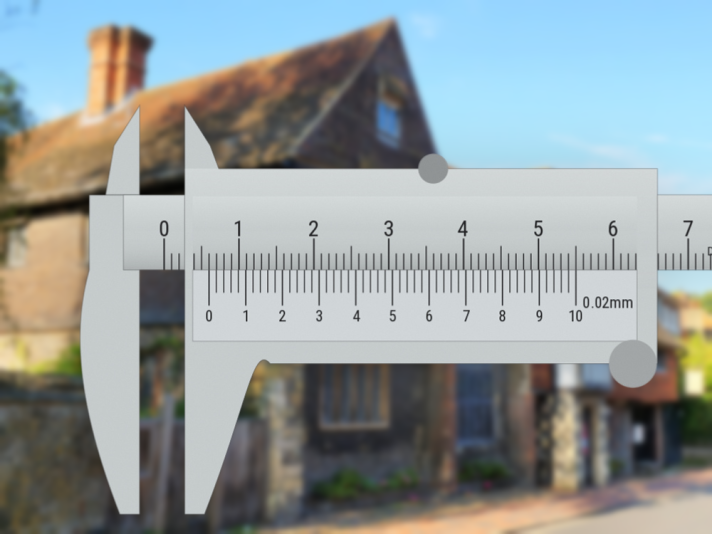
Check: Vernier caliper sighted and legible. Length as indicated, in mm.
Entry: 6.0 mm
